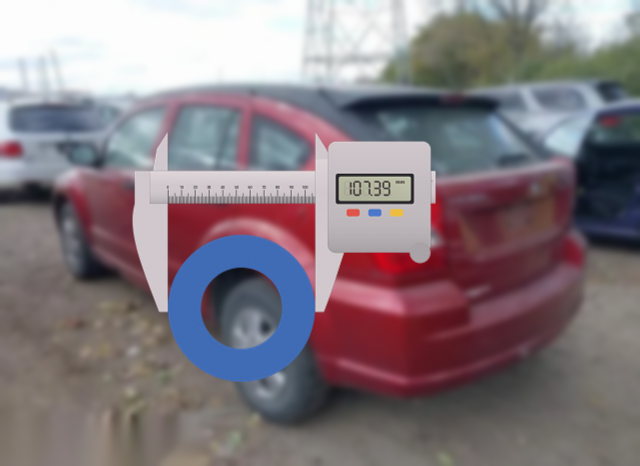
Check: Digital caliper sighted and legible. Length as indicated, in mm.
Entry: 107.39 mm
